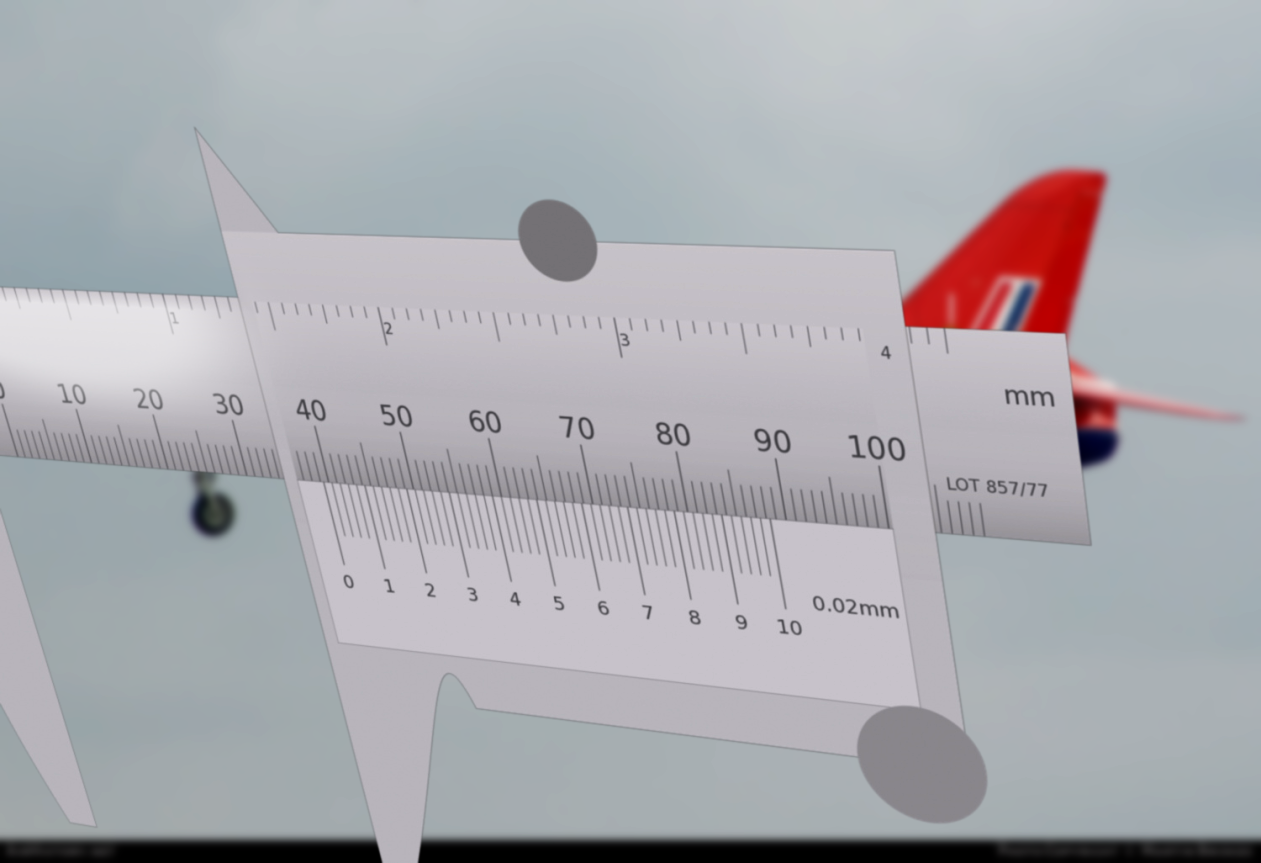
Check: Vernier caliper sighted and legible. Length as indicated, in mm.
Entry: 39.4 mm
